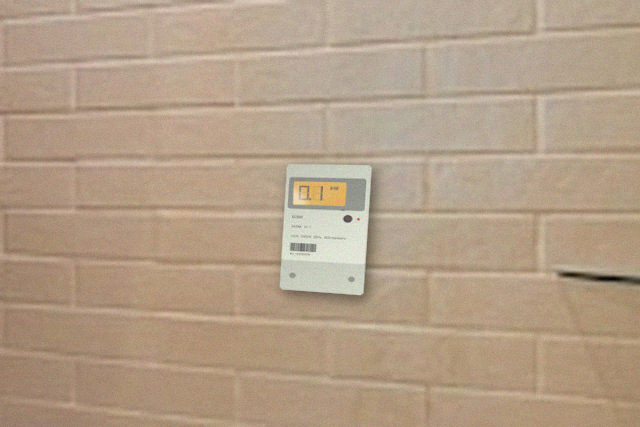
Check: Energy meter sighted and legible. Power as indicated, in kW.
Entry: 0.1 kW
